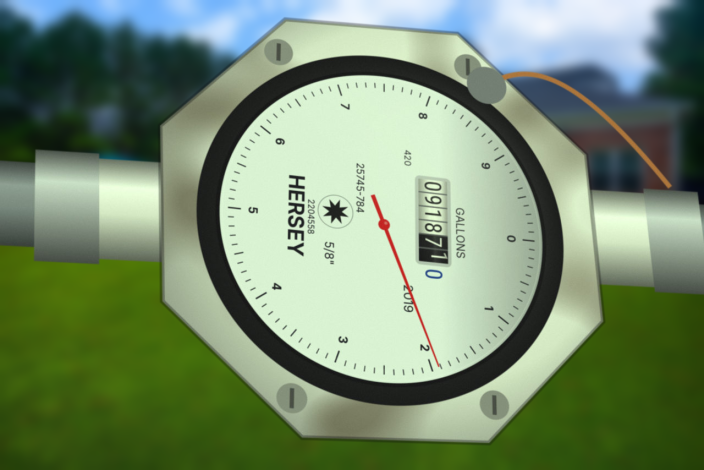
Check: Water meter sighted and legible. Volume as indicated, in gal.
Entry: 918711.9 gal
